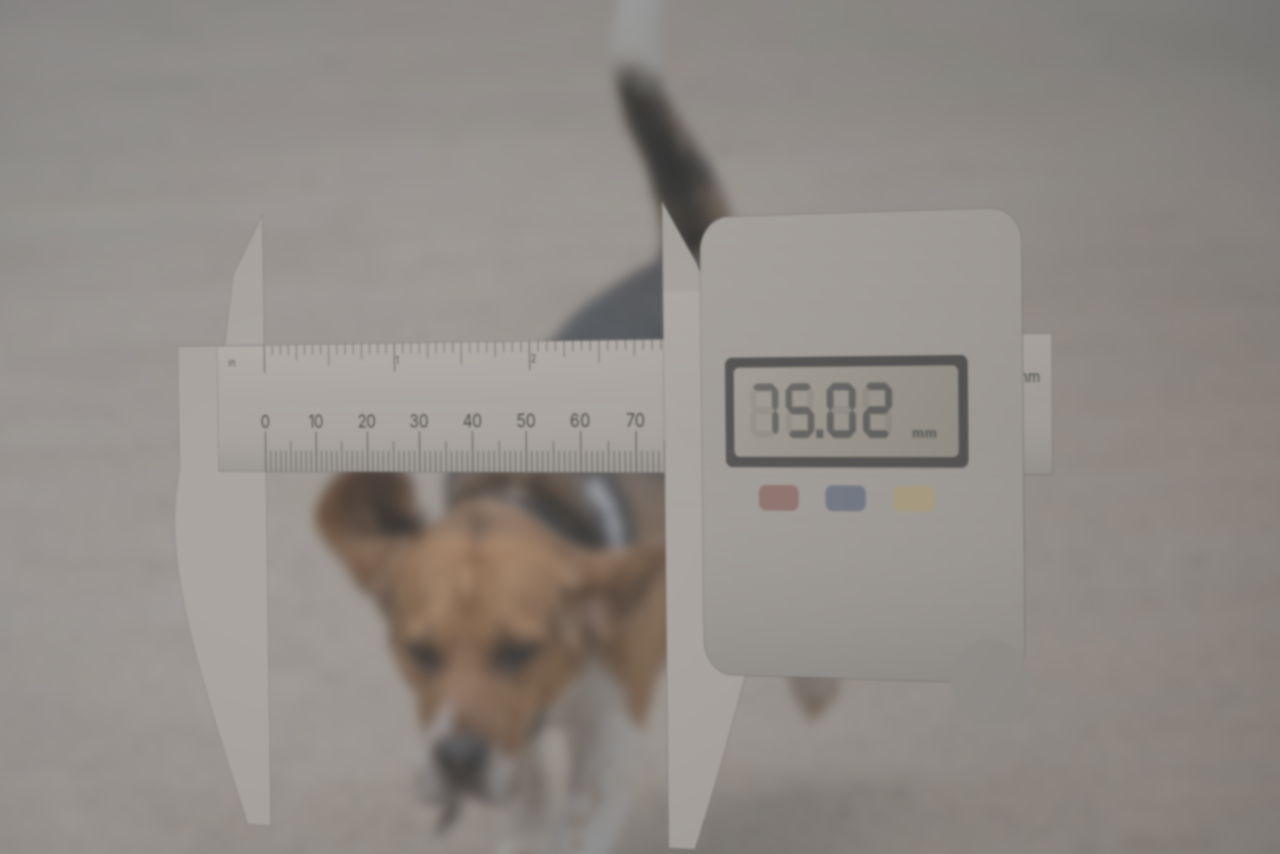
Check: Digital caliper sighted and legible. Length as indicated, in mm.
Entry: 75.02 mm
